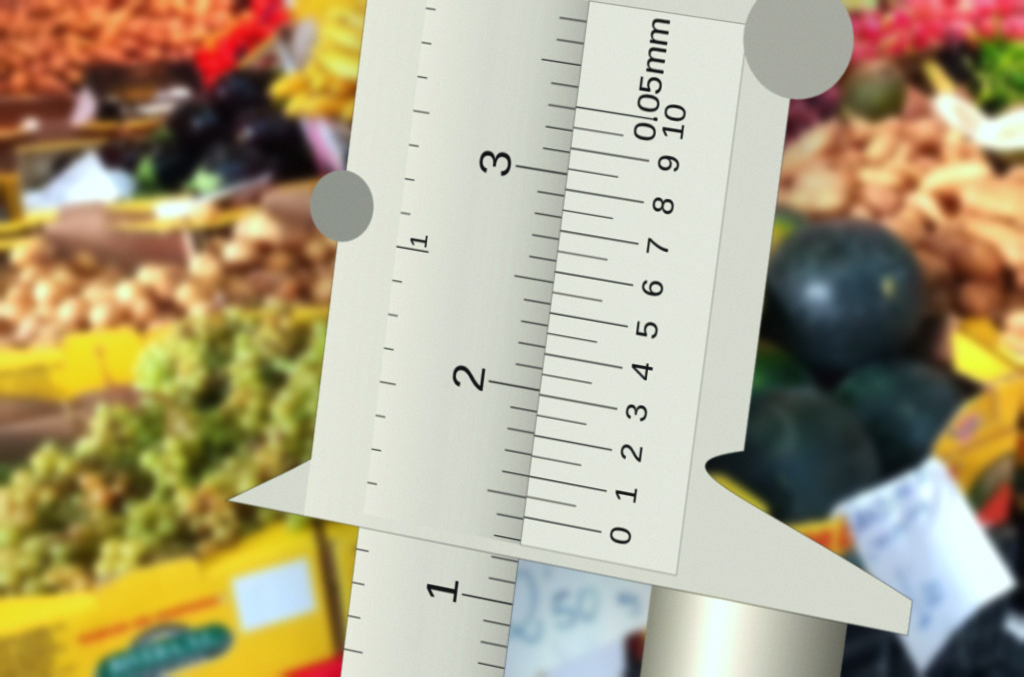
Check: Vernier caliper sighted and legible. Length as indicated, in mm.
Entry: 14.1 mm
